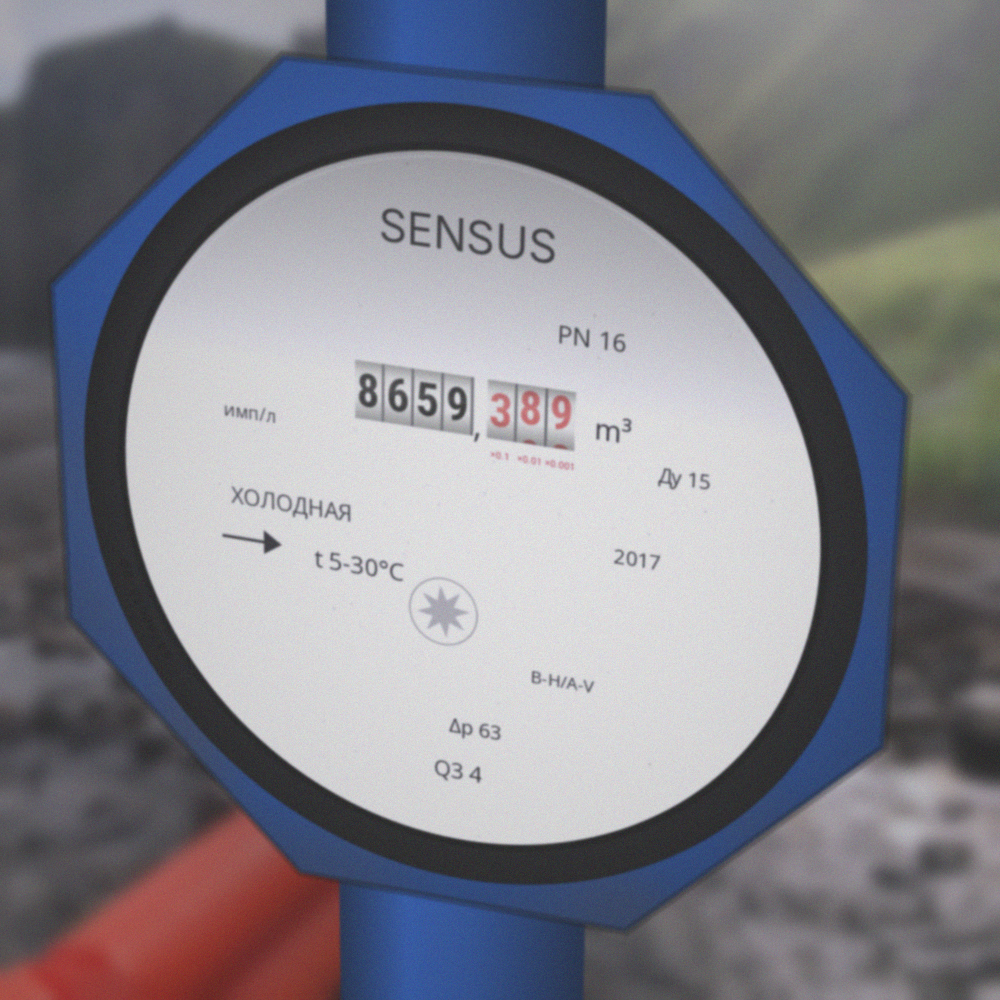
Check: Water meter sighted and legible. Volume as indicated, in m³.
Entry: 8659.389 m³
